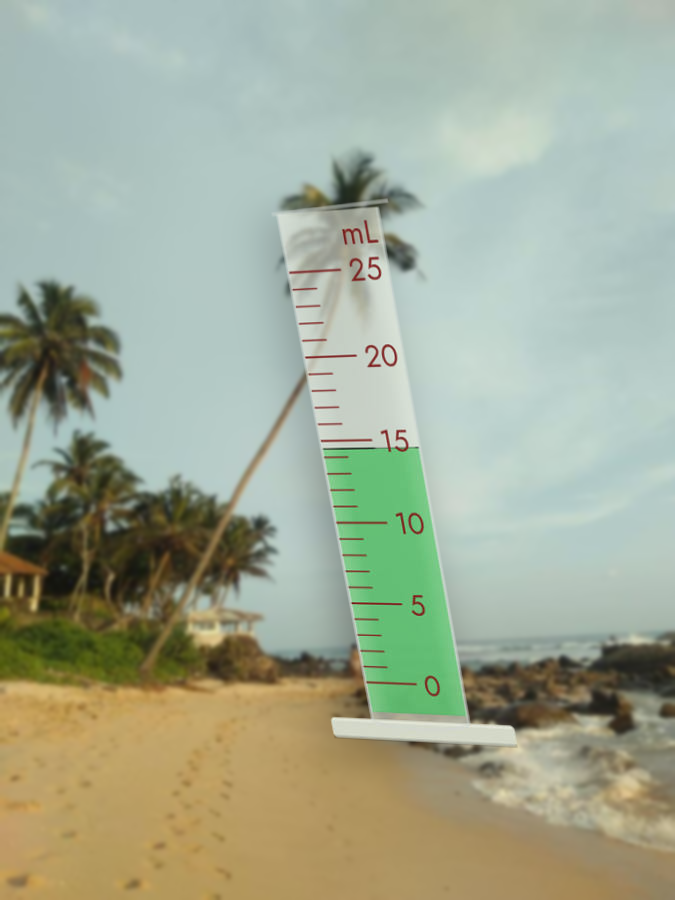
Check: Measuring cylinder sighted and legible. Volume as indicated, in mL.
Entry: 14.5 mL
